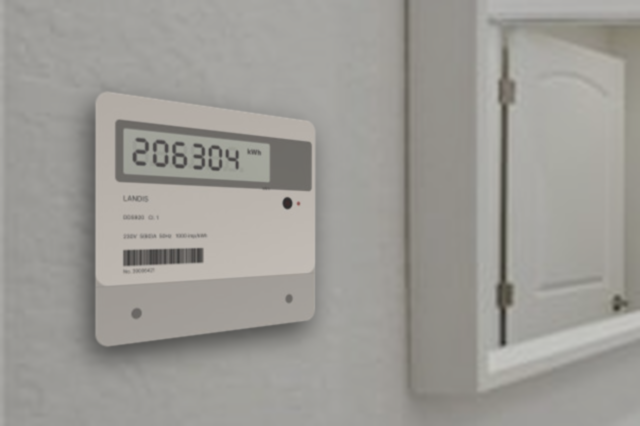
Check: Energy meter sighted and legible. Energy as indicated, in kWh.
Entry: 206304 kWh
